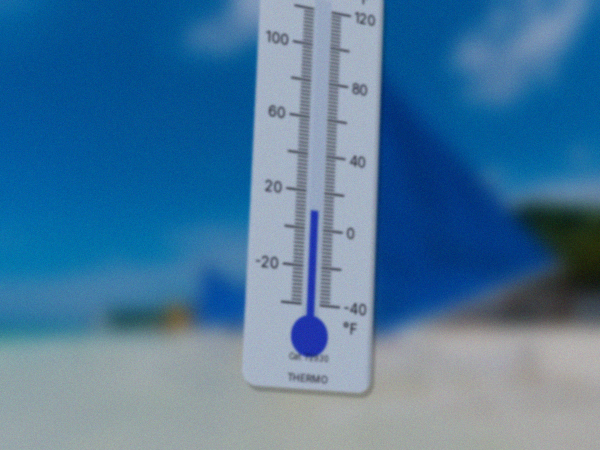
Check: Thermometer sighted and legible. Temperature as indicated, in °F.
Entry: 10 °F
